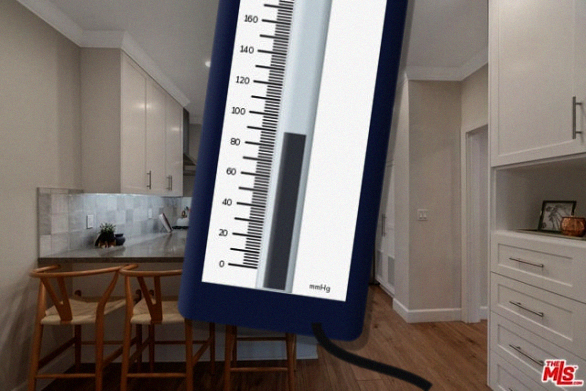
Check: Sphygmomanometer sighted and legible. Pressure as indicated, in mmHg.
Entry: 90 mmHg
